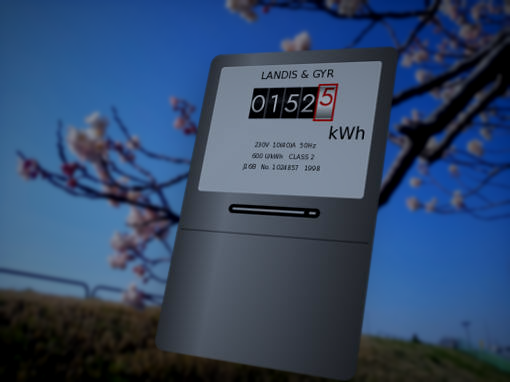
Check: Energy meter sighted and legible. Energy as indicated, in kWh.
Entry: 152.5 kWh
